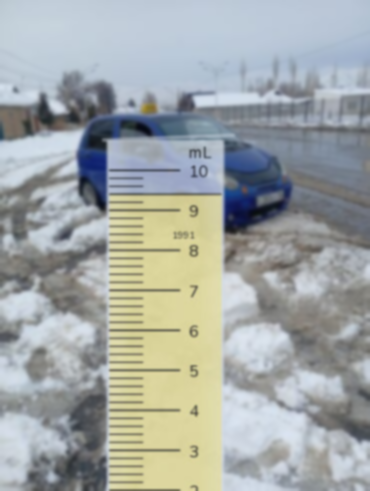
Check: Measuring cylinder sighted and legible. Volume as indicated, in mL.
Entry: 9.4 mL
